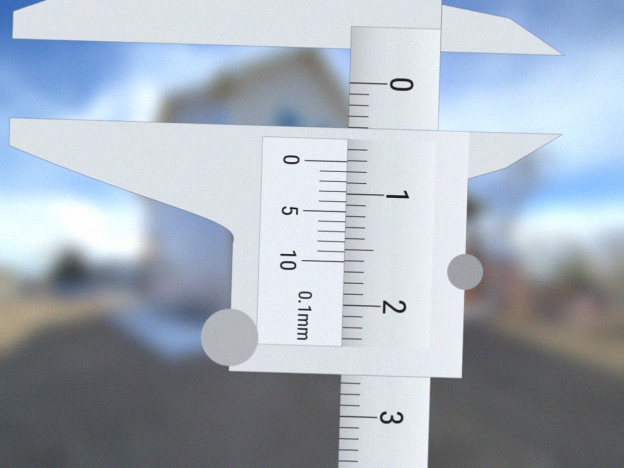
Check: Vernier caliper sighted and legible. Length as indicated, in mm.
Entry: 7.1 mm
